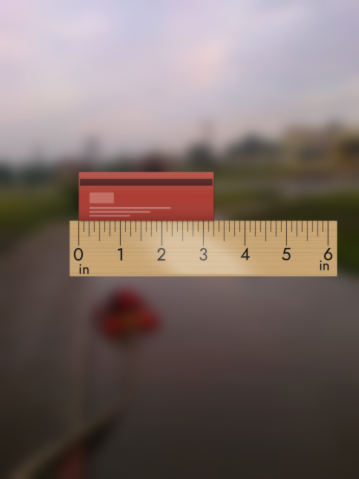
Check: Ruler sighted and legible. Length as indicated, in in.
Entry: 3.25 in
